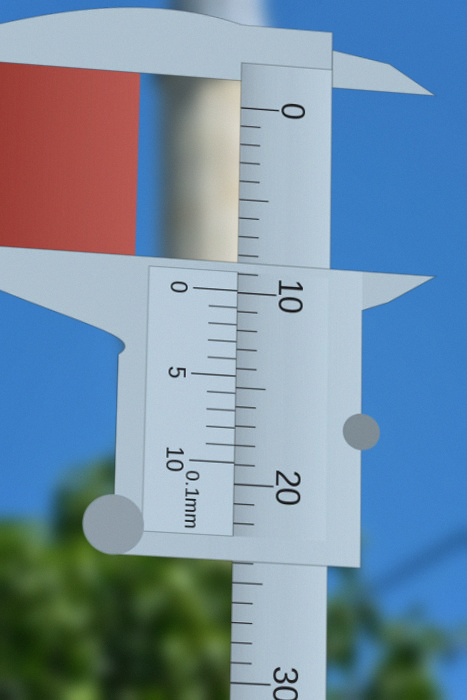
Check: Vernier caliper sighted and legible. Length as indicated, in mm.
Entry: 9.9 mm
